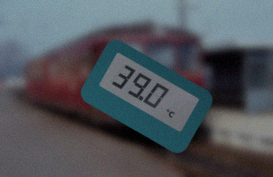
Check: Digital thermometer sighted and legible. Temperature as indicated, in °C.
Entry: 39.0 °C
